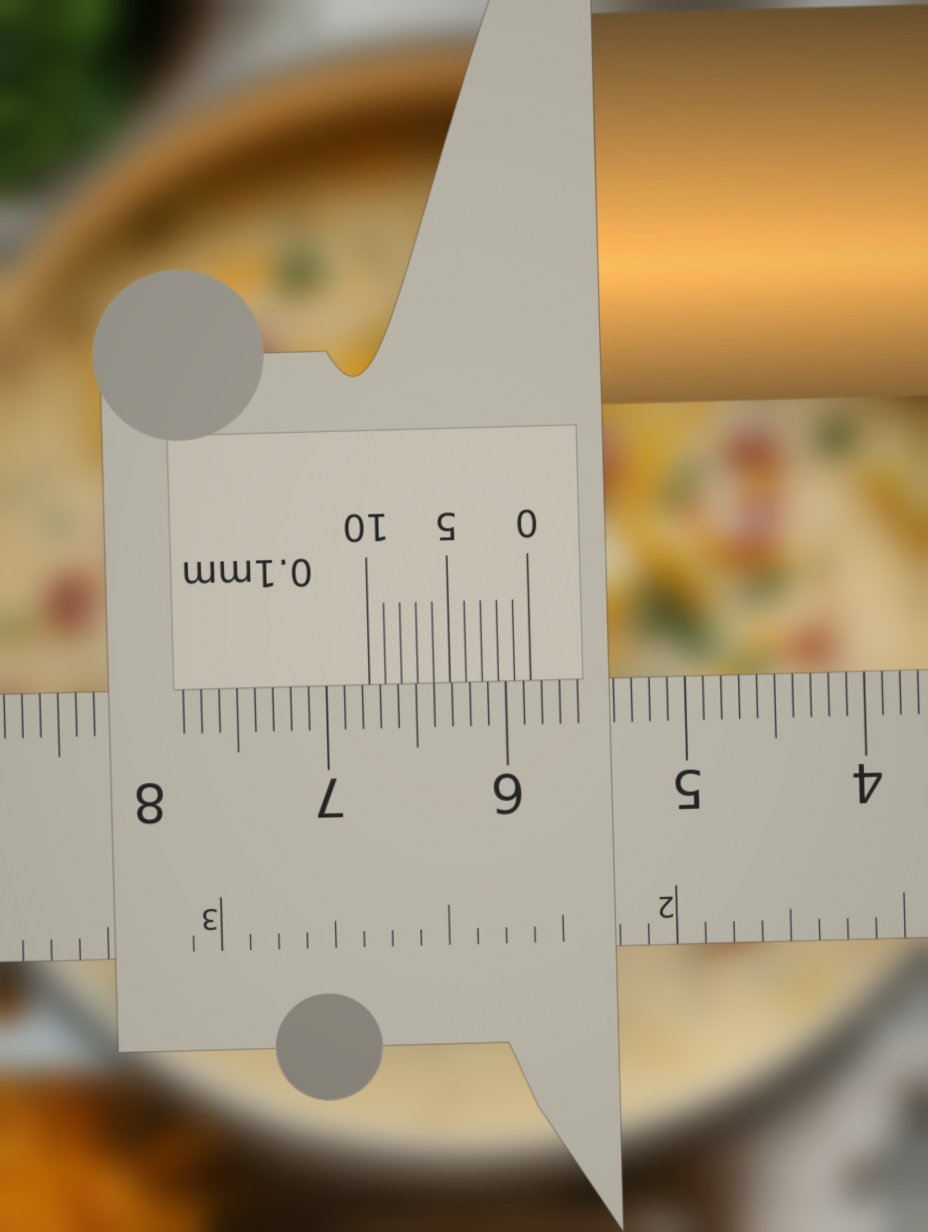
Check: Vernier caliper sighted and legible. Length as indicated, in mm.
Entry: 58.6 mm
